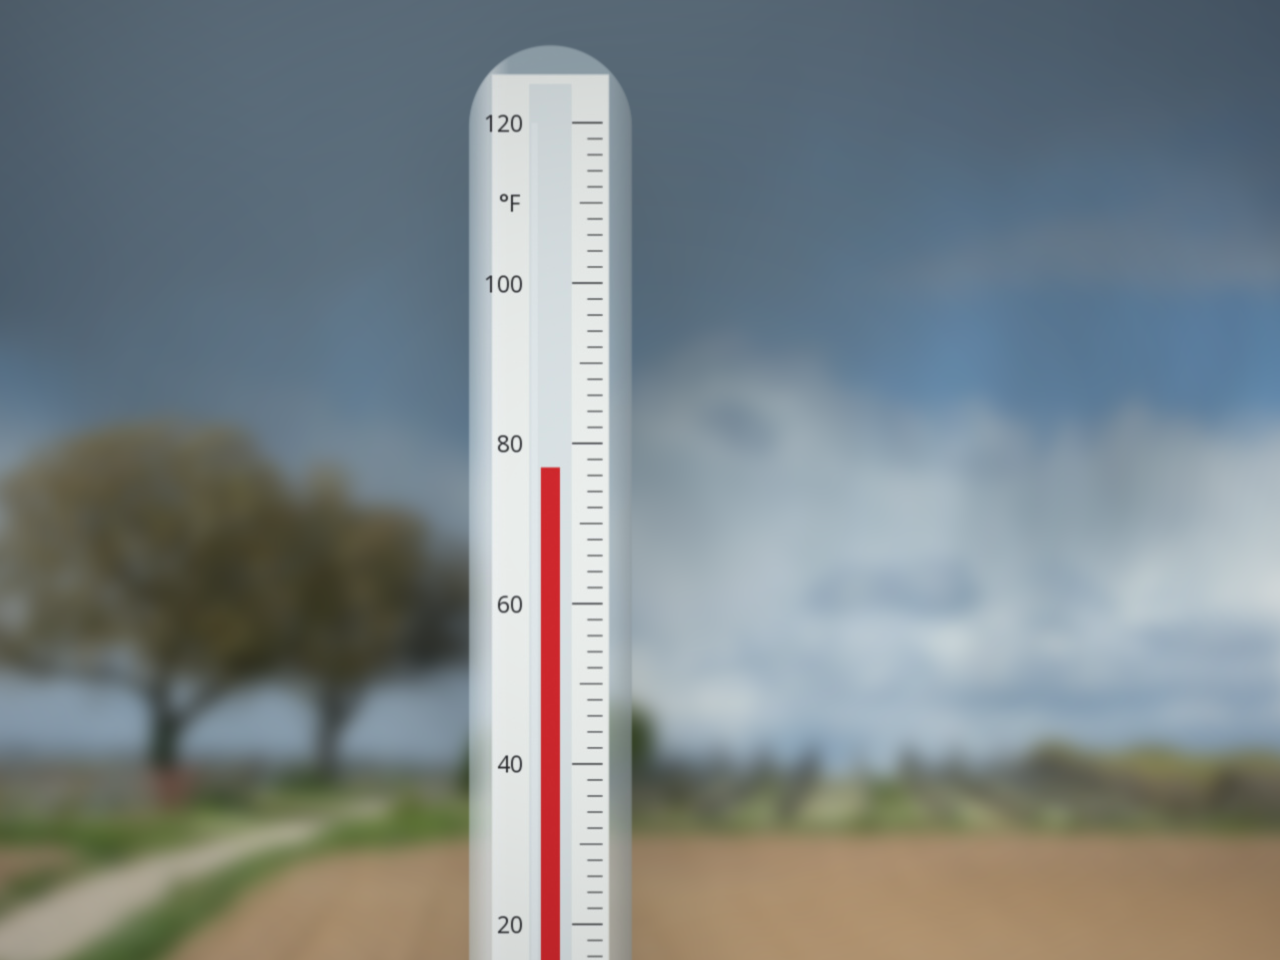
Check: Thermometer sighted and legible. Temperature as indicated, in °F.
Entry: 77 °F
